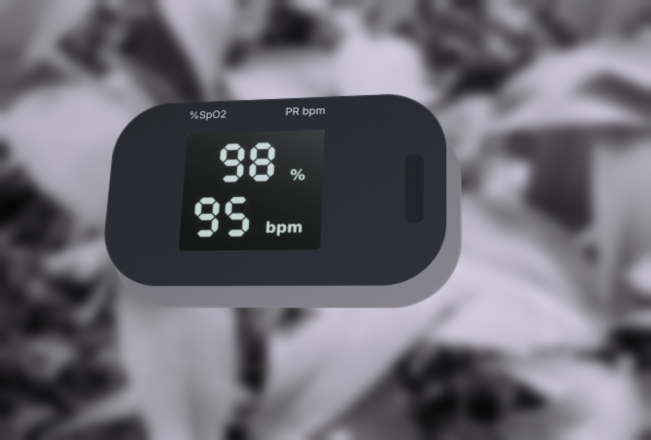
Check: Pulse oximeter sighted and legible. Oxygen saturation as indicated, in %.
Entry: 98 %
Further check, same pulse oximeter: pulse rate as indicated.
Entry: 95 bpm
